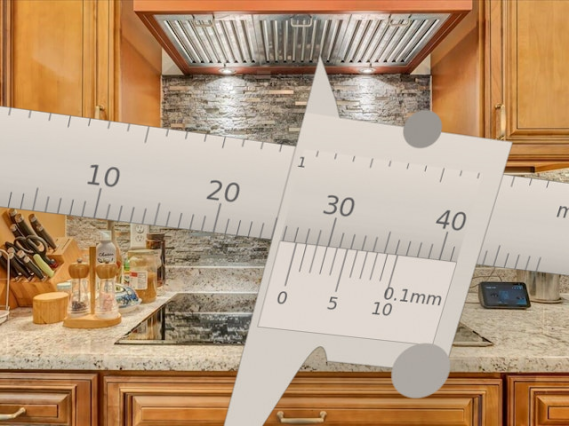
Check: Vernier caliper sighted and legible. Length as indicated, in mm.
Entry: 27.2 mm
